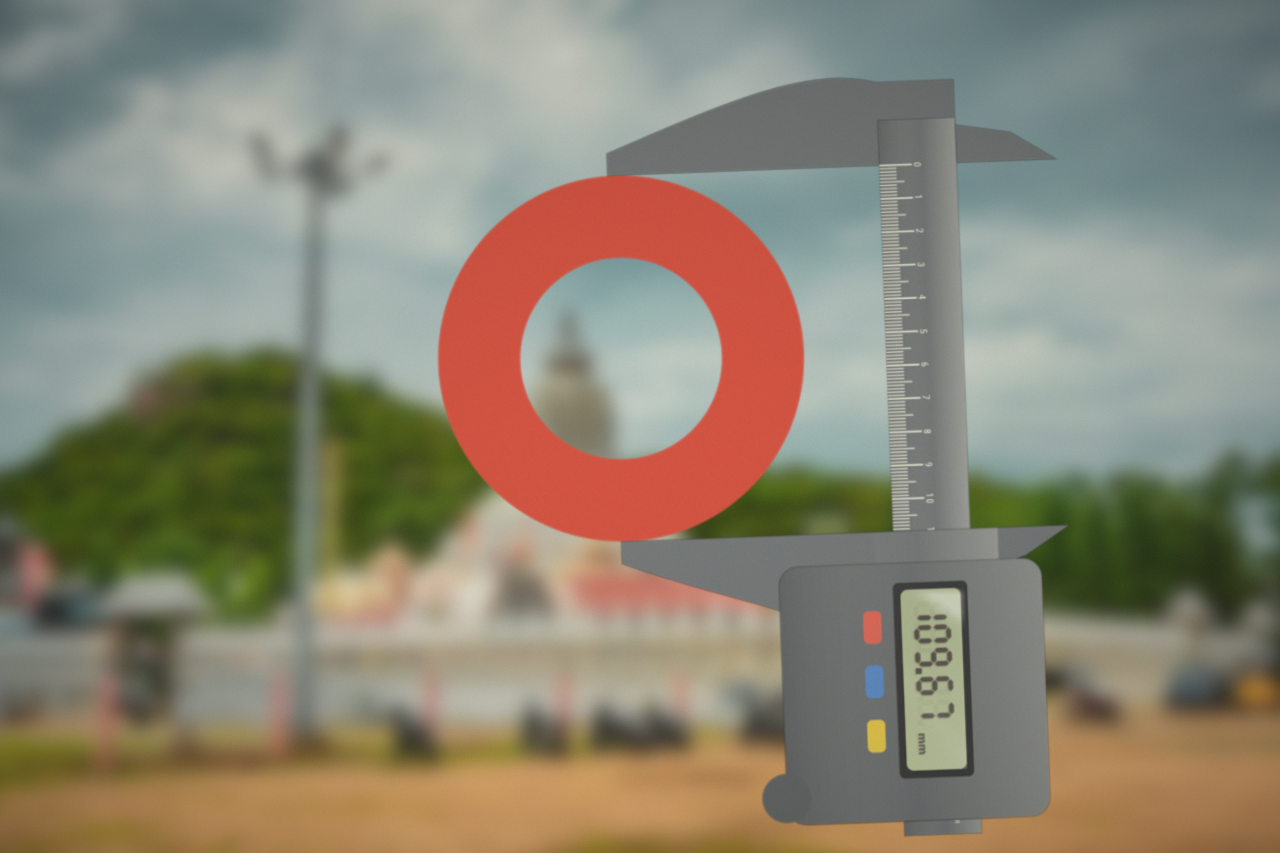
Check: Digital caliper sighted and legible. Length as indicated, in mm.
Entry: 109.67 mm
